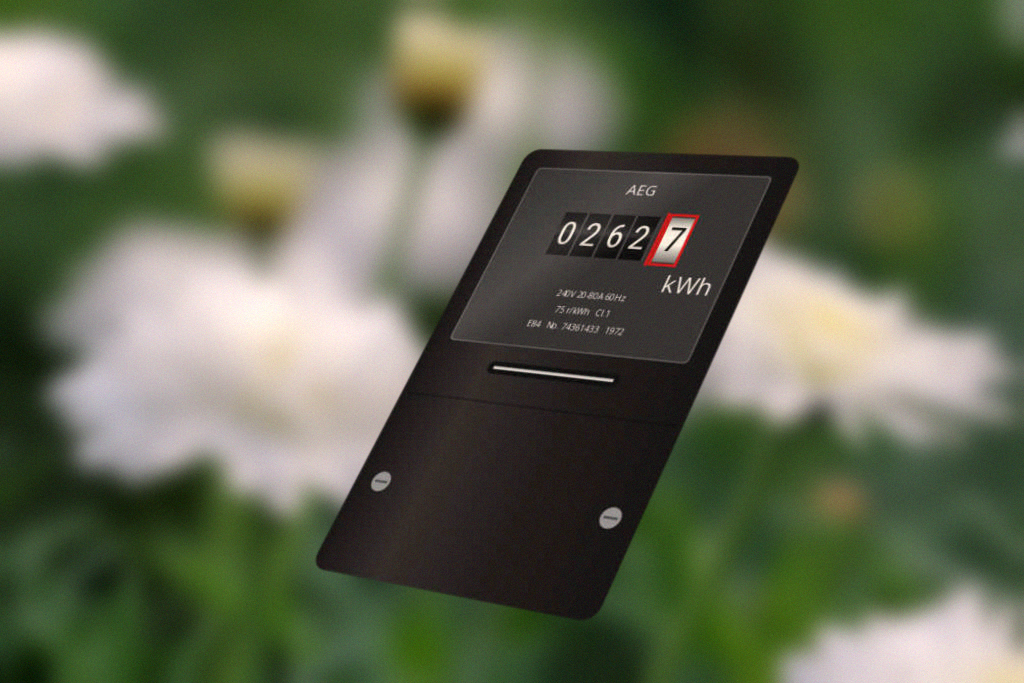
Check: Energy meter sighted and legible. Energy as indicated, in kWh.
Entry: 262.7 kWh
